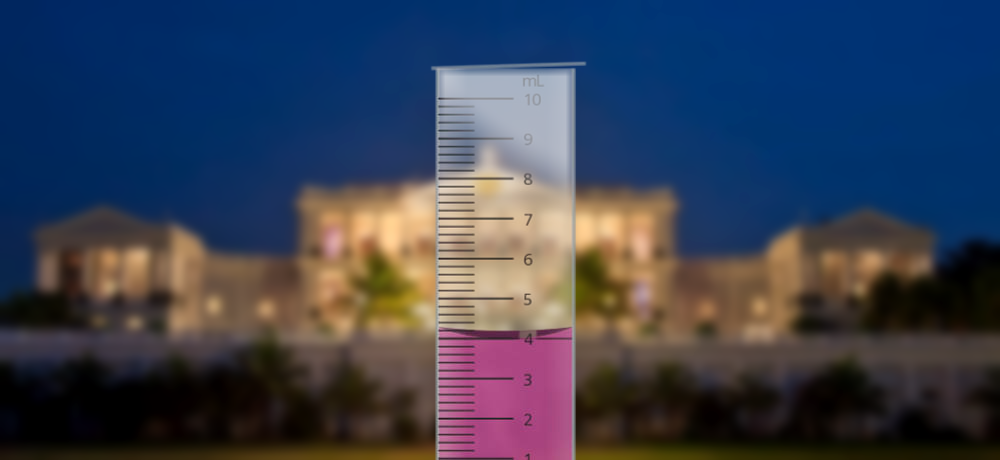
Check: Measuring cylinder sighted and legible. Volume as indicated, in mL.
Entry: 4 mL
